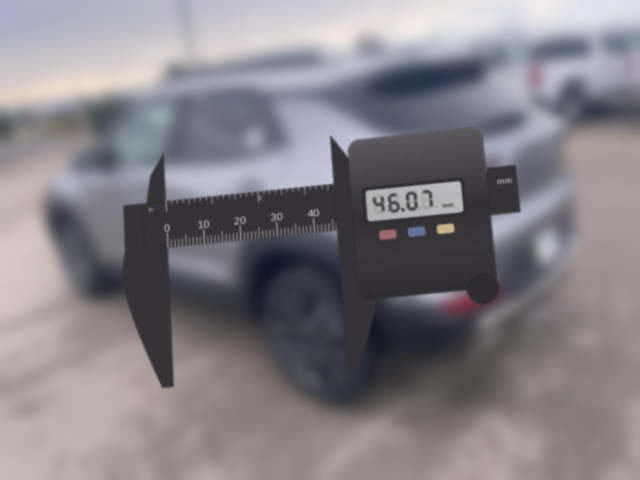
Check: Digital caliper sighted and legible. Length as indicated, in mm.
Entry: 46.07 mm
